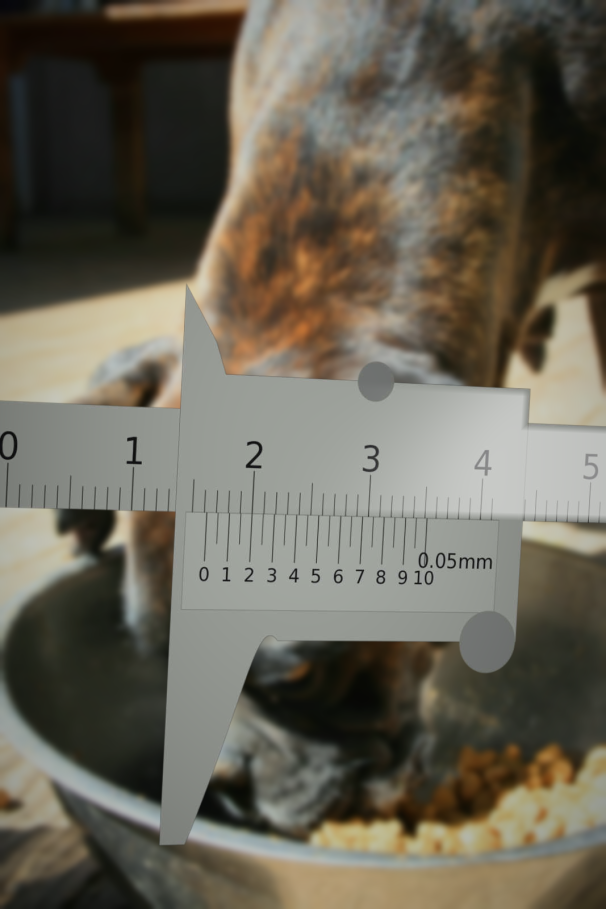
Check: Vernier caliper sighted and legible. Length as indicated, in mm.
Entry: 16.2 mm
